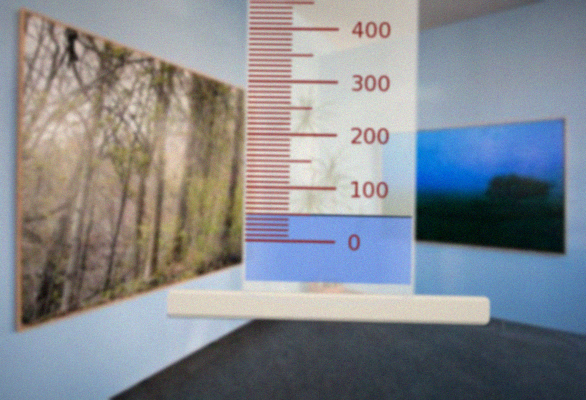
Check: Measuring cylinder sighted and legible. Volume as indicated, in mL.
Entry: 50 mL
